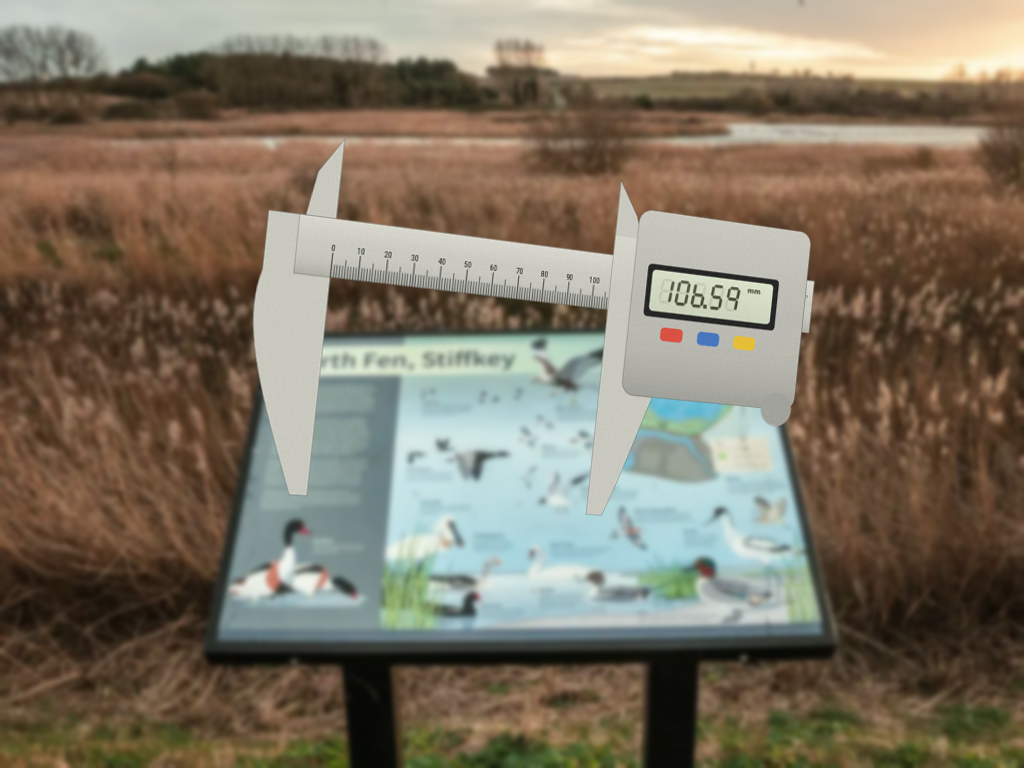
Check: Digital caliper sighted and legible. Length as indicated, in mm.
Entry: 106.59 mm
